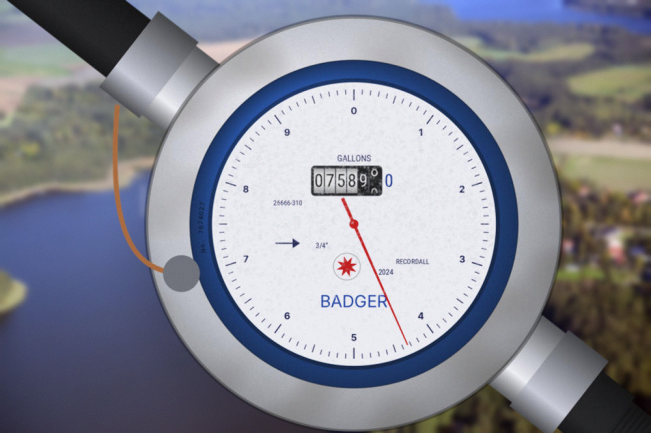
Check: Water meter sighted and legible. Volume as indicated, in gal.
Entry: 758984.3 gal
